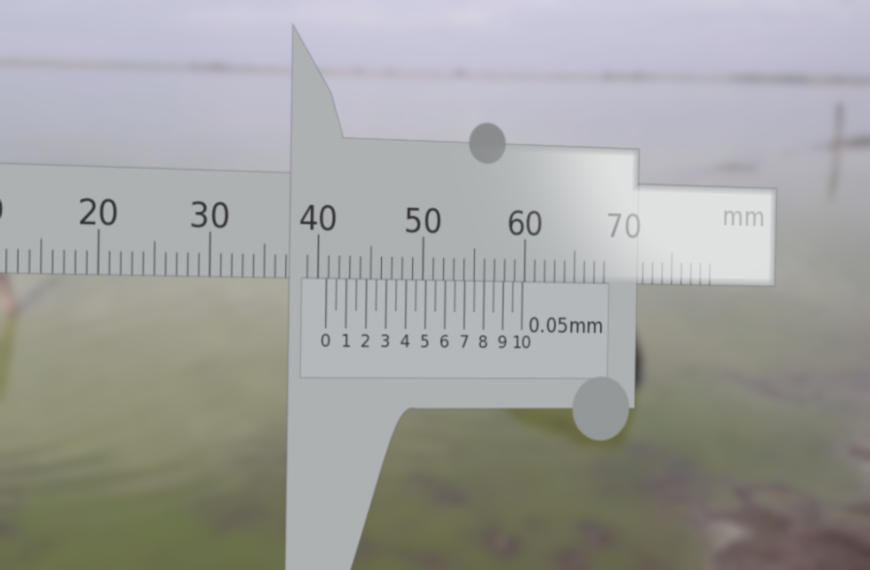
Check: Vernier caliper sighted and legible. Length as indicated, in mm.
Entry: 40.8 mm
